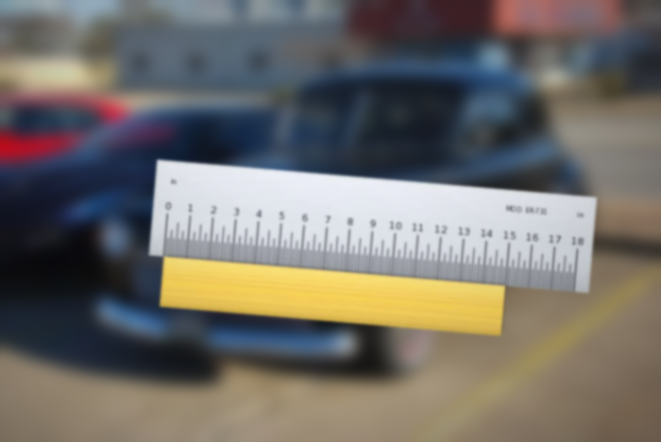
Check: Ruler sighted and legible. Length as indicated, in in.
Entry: 15 in
